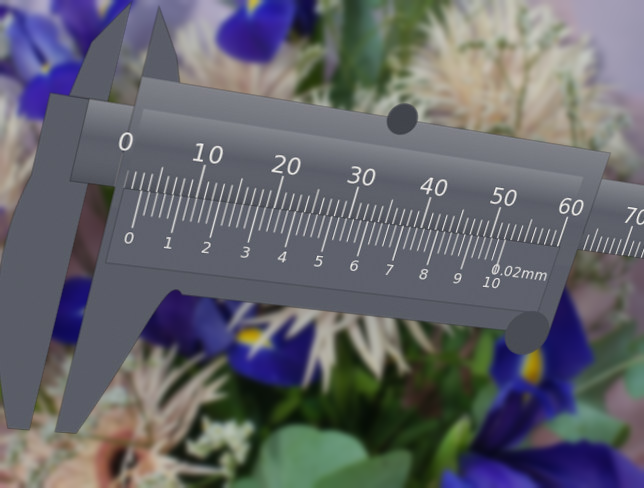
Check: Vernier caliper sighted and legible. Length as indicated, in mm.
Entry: 3.2 mm
